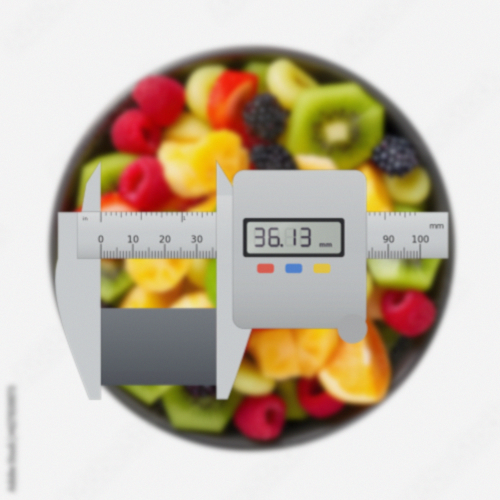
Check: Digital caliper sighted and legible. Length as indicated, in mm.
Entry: 36.13 mm
